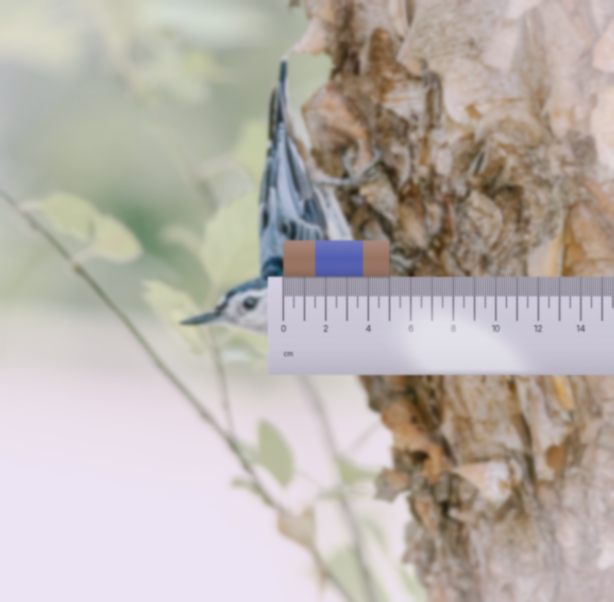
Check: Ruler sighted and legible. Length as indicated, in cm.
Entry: 5 cm
